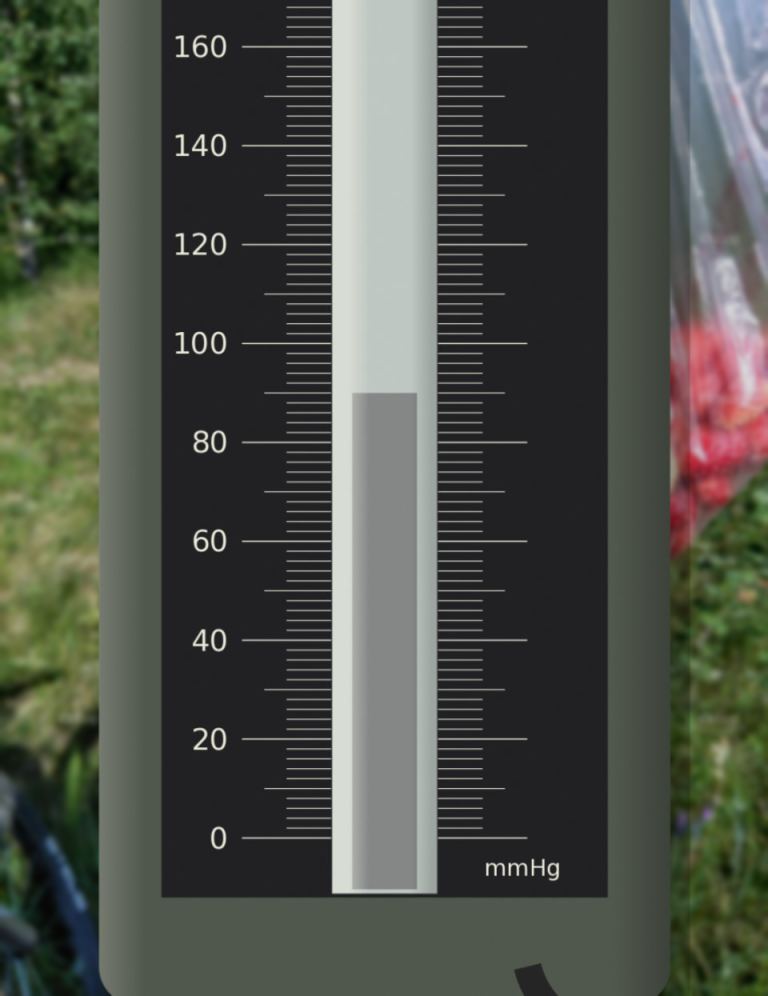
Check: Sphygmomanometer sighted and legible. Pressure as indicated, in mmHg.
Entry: 90 mmHg
